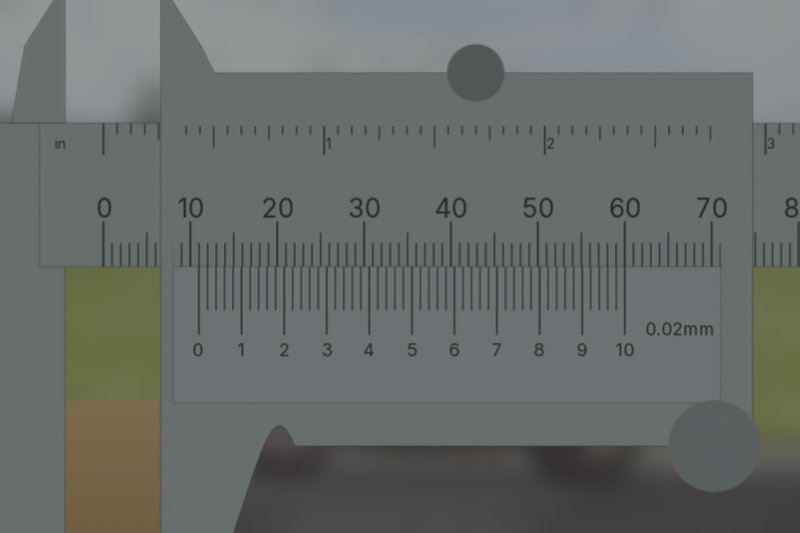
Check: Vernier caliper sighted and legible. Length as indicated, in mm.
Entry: 11.0 mm
